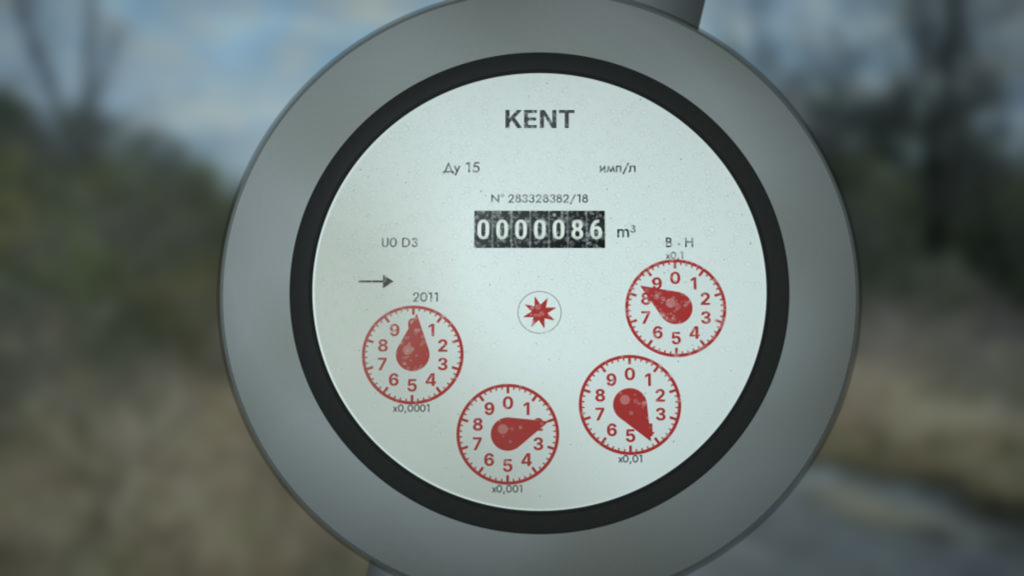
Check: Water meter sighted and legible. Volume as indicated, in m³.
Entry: 86.8420 m³
